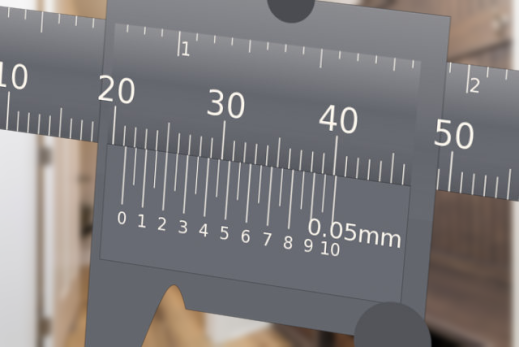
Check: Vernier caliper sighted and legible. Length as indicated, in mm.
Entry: 21.2 mm
